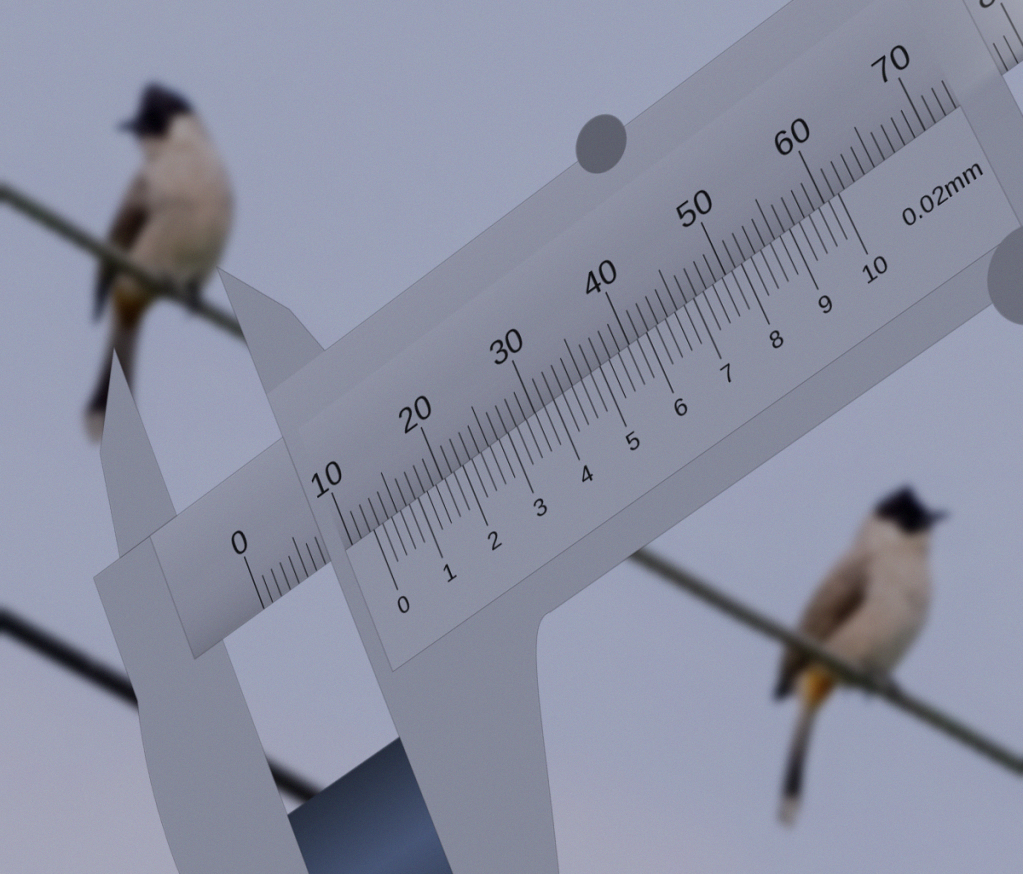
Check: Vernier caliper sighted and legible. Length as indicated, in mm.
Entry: 12.4 mm
